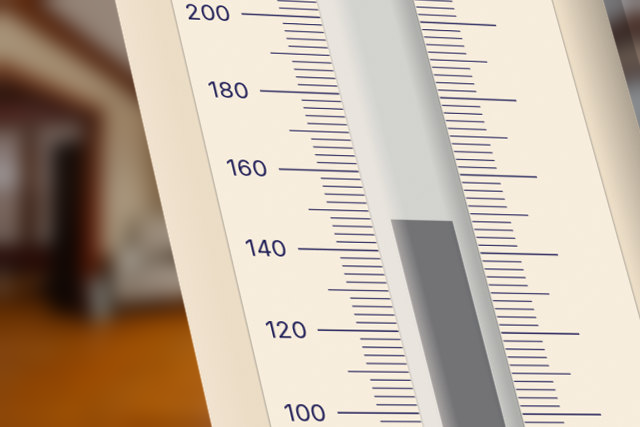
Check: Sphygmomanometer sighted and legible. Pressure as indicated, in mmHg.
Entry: 148 mmHg
